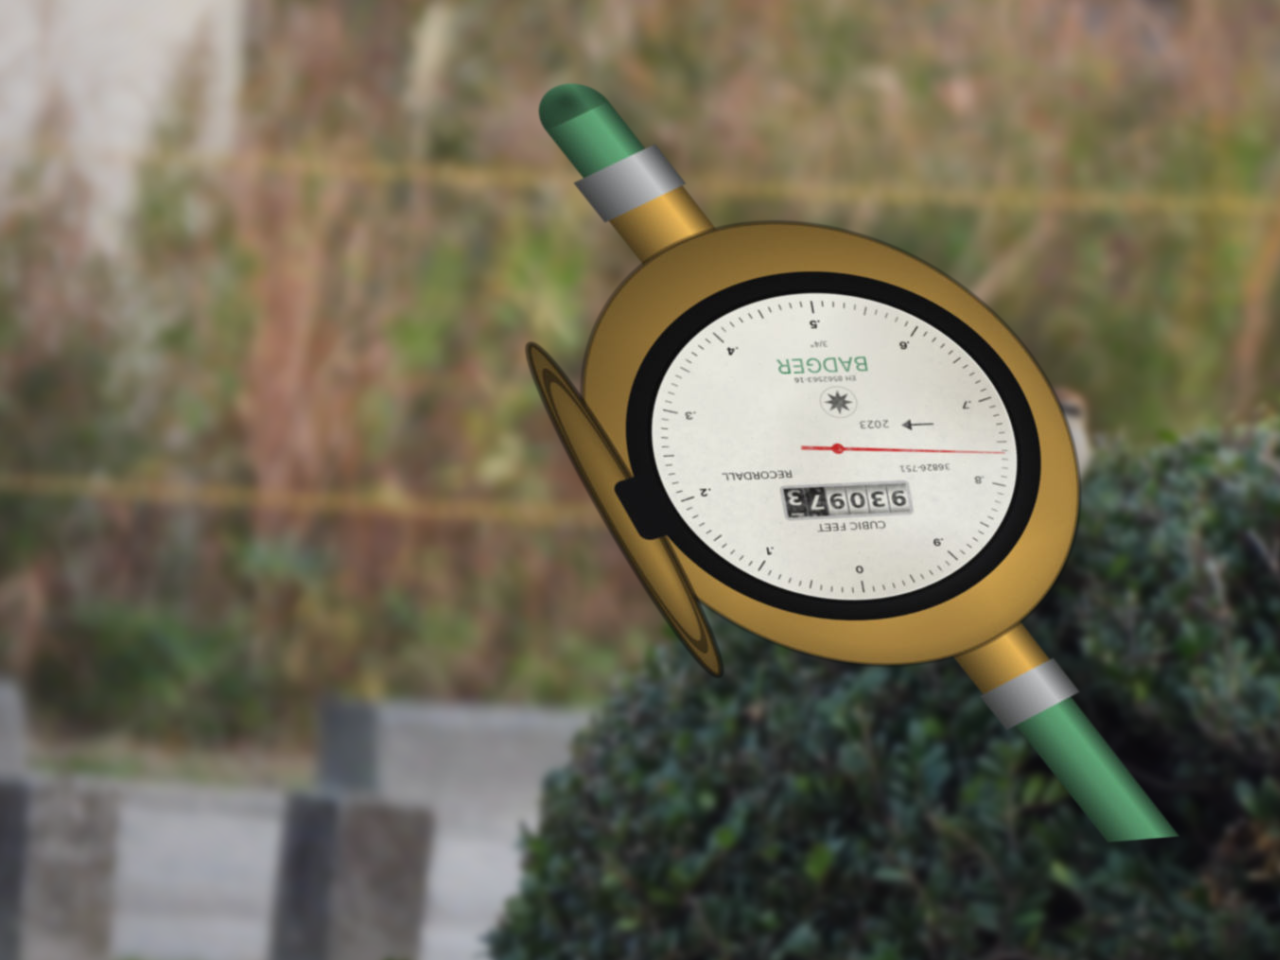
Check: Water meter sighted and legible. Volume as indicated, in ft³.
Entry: 930972.76 ft³
